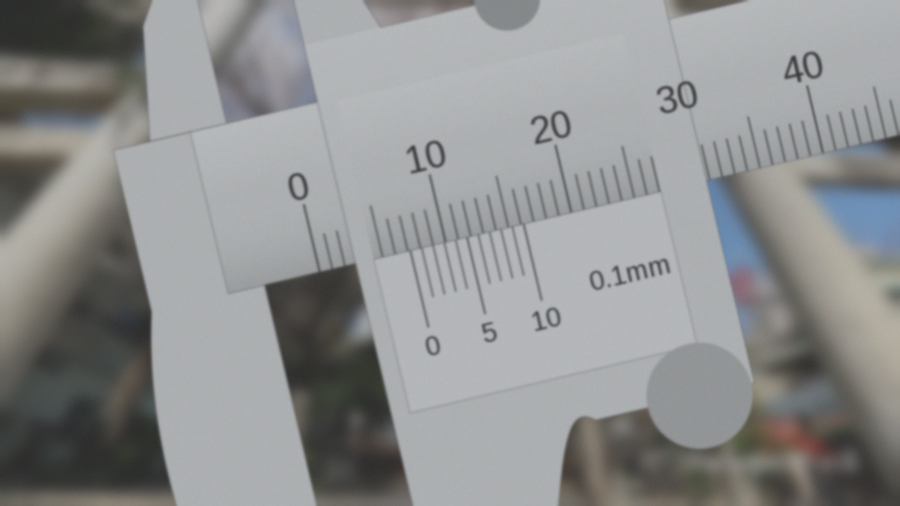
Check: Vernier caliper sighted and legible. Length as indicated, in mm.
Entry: 7.2 mm
